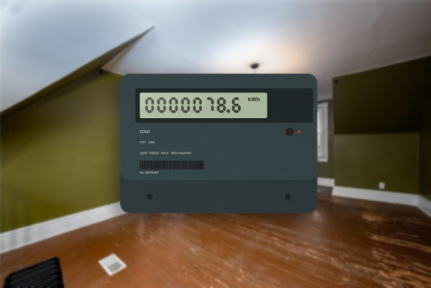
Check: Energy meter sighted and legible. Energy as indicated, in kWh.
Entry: 78.6 kWh
